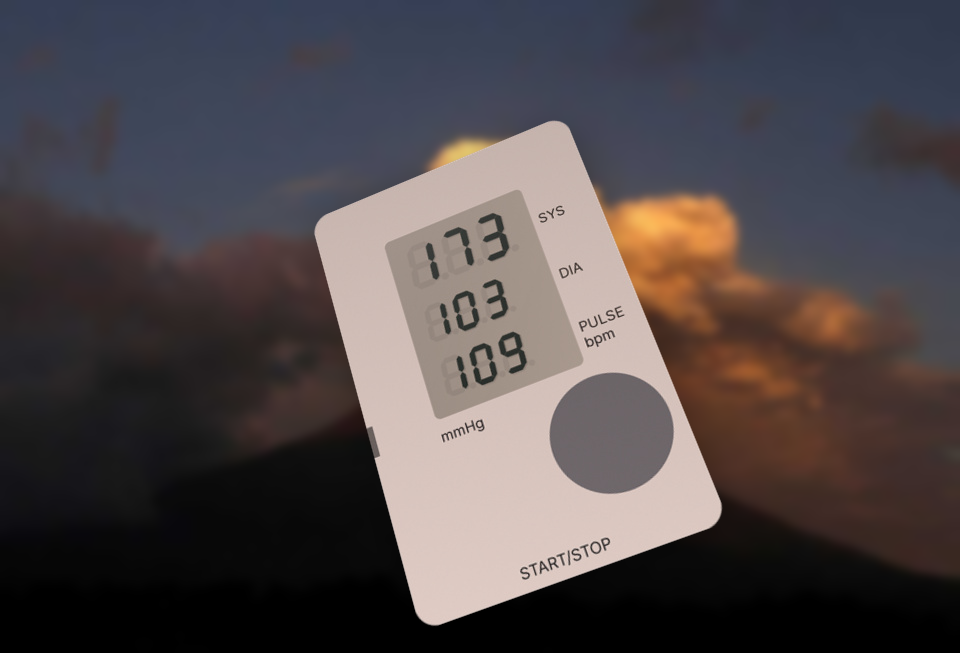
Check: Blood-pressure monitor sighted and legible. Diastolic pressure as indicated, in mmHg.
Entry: 103 mmHg
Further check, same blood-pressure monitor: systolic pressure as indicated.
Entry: 173 mmHg
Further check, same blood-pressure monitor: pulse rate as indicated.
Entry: 109 bpm
